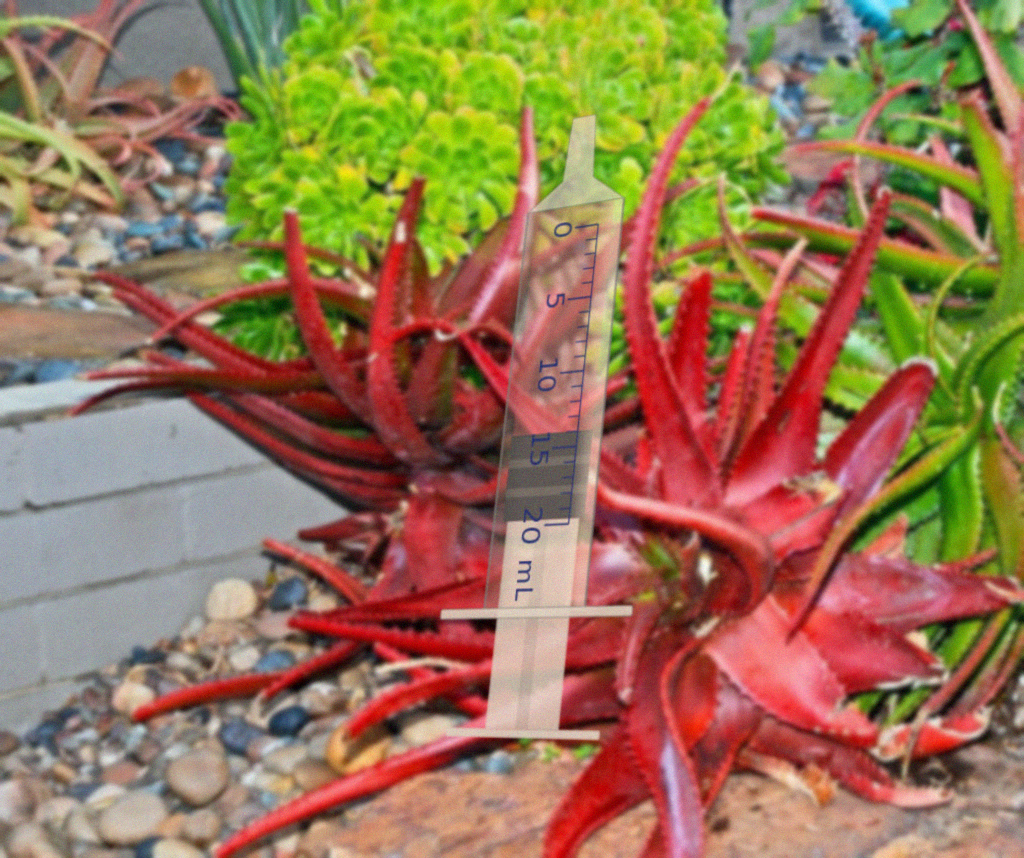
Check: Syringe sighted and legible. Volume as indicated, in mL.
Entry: 14 mL
